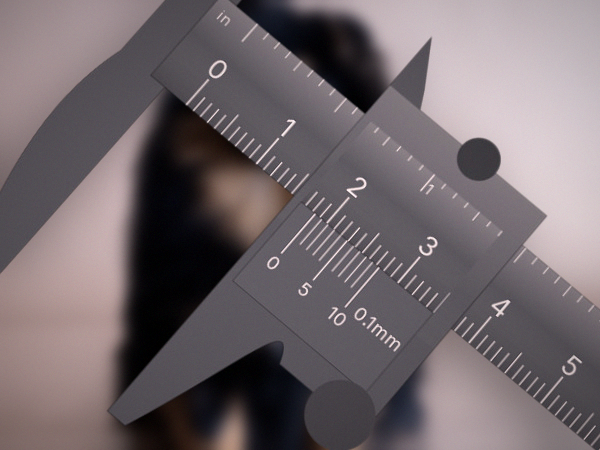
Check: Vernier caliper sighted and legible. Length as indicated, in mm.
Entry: 18.4 mm
